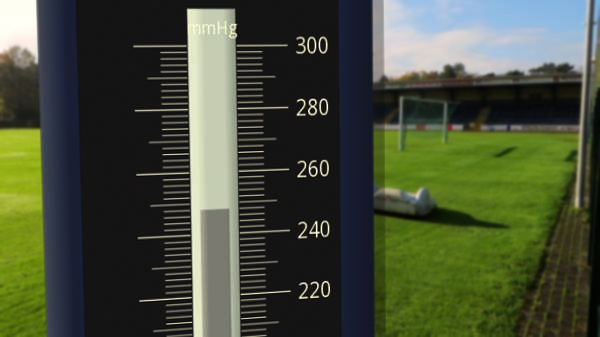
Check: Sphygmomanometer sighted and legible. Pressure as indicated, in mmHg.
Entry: 248 mmHg
